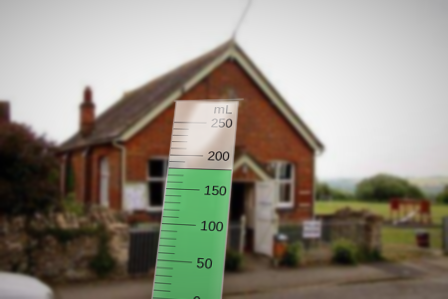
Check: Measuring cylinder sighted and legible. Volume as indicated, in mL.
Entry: 180 mL
